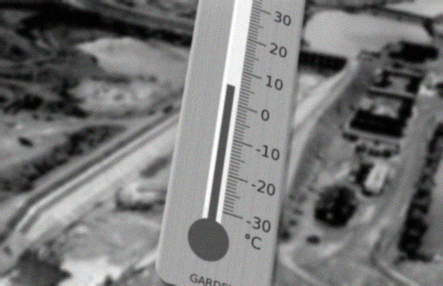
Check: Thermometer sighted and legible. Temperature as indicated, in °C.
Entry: 5 °C
